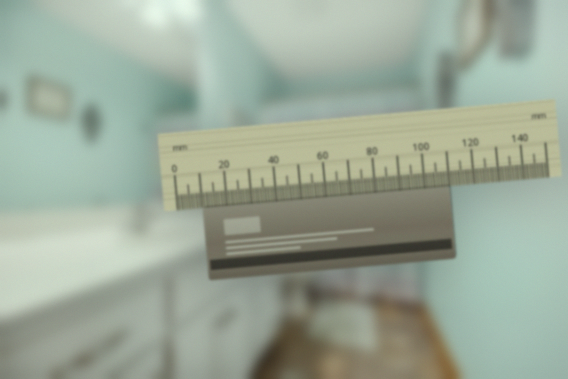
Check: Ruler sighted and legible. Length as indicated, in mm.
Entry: 100 mm
